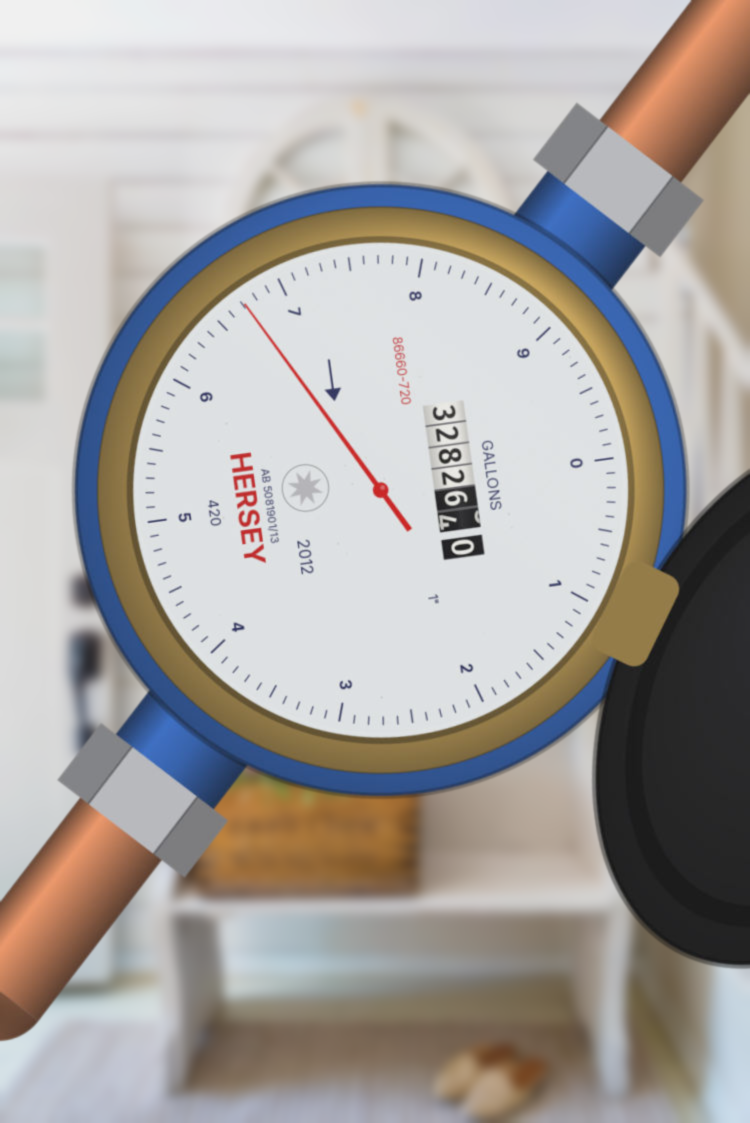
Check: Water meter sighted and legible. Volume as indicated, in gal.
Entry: 3282636.7 gal
